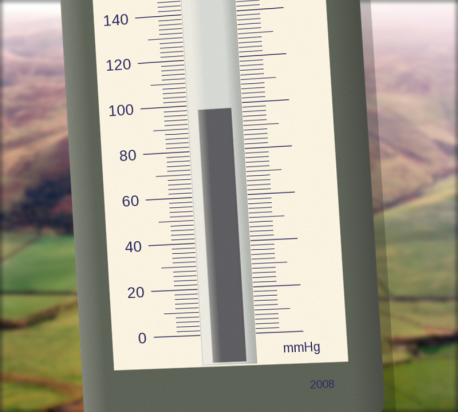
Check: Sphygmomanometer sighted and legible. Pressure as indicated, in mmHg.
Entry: 98 mmHg
